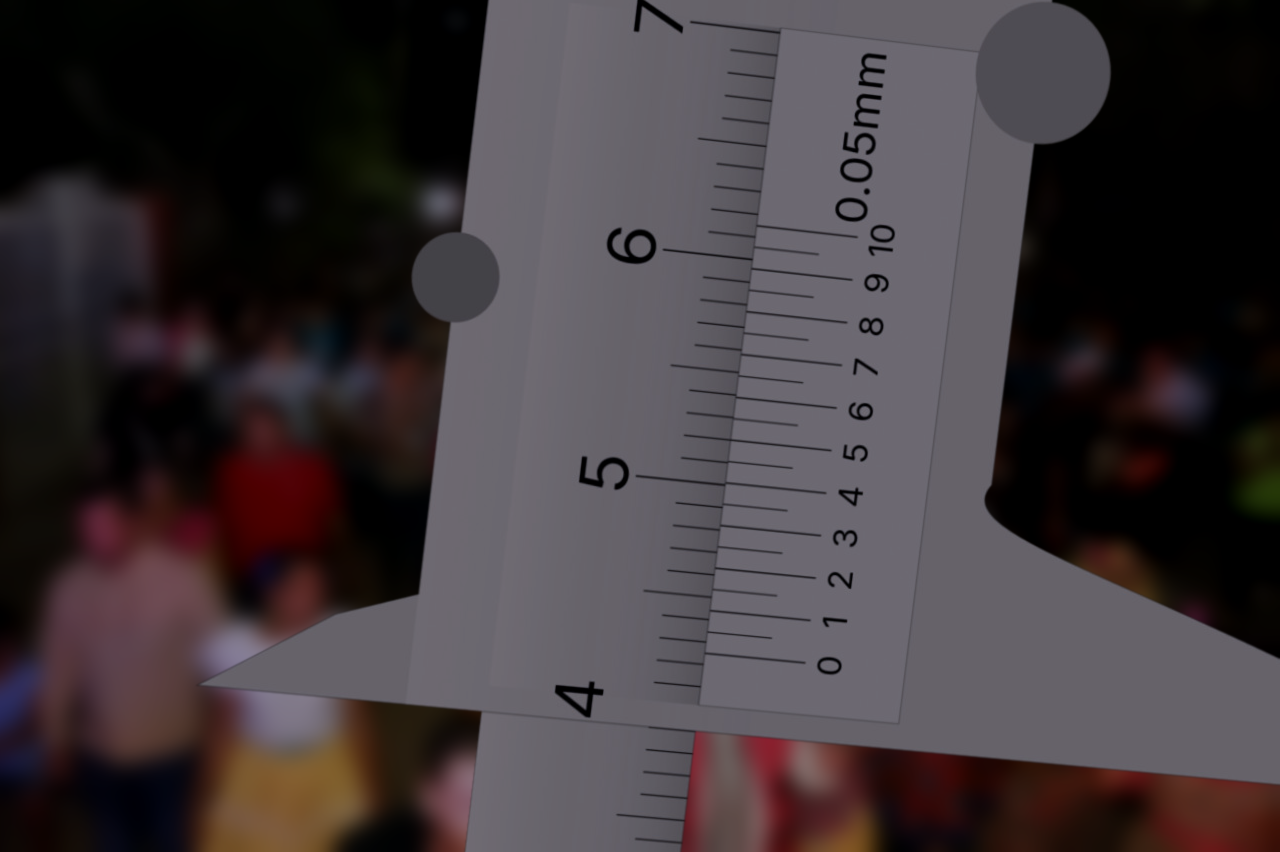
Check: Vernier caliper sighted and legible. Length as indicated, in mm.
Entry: 42.5 mm
